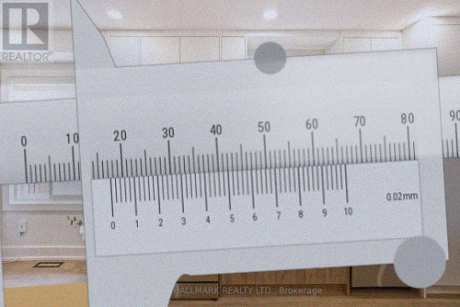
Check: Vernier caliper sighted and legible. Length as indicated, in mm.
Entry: 17.5 mm
